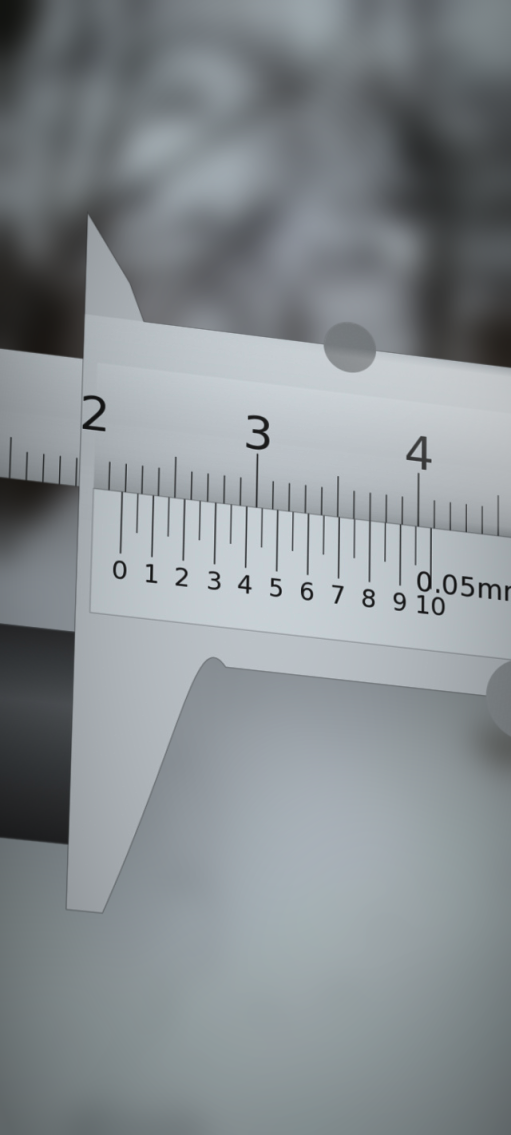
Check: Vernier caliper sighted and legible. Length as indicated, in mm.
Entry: 21.8 mm
